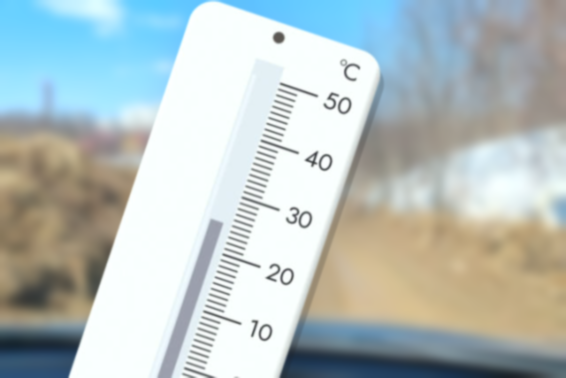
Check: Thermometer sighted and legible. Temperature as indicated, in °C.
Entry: 25 °C
